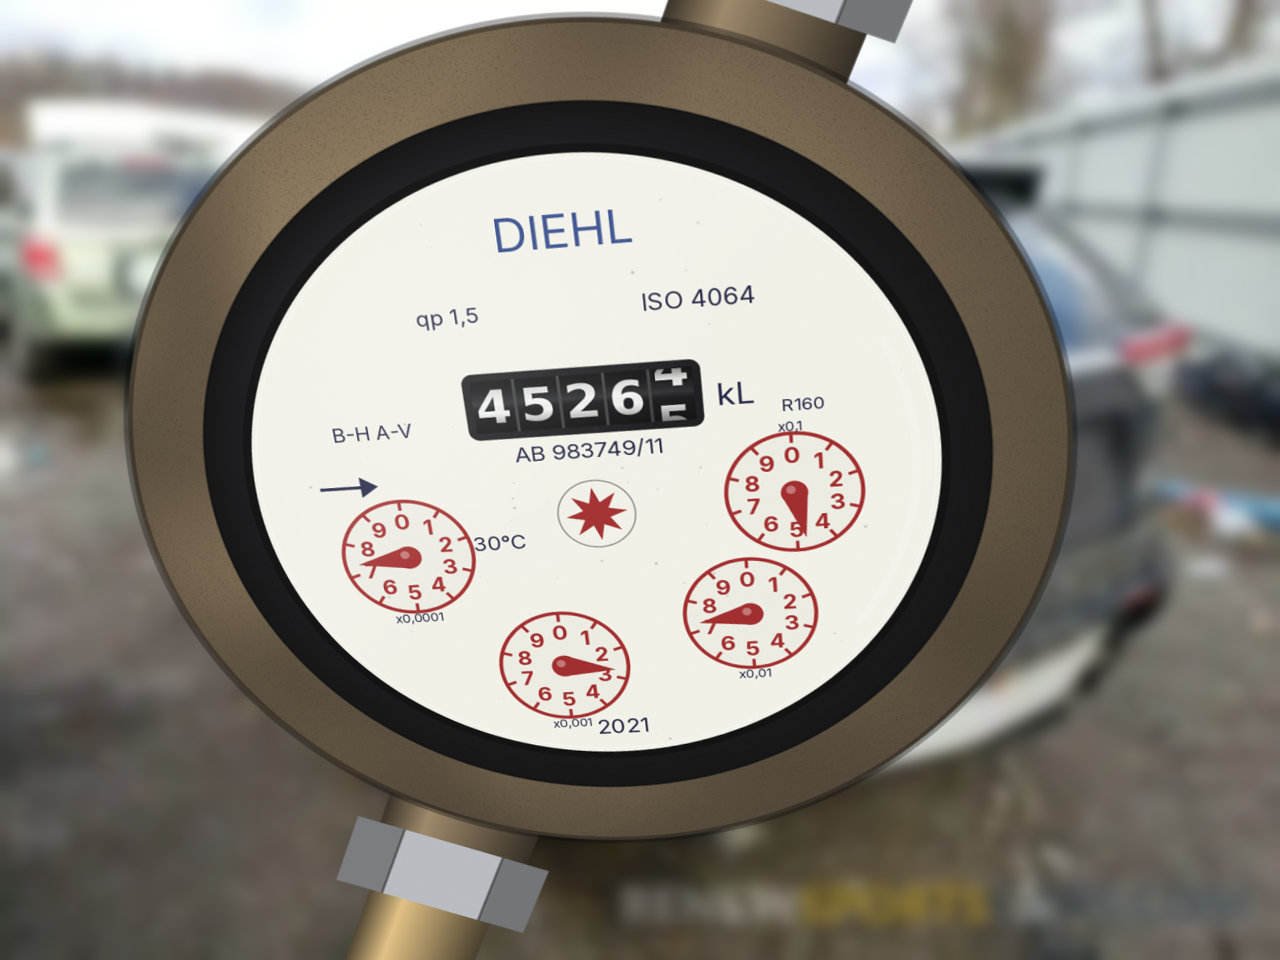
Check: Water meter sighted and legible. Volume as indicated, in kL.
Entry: 45264.4727 kL
